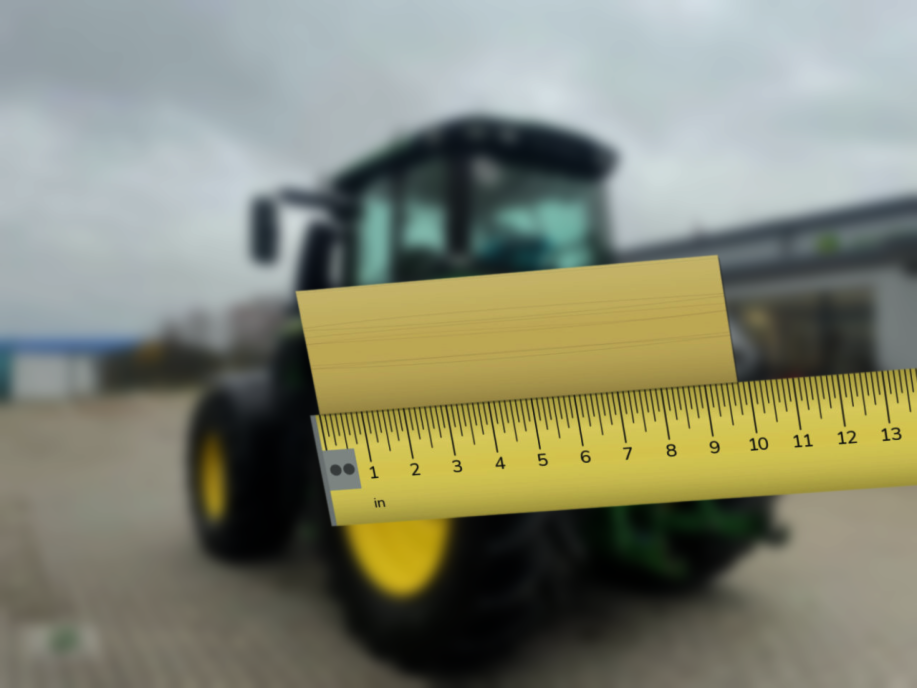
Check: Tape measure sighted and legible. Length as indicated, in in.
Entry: 9.75 in
